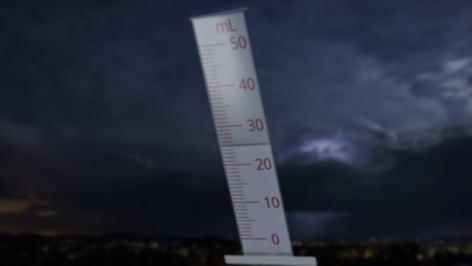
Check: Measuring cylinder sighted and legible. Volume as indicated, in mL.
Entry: 25 mL
